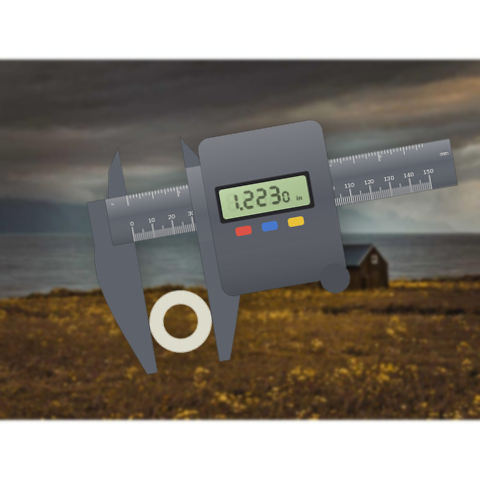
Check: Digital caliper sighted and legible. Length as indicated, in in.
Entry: 1.2230 in
